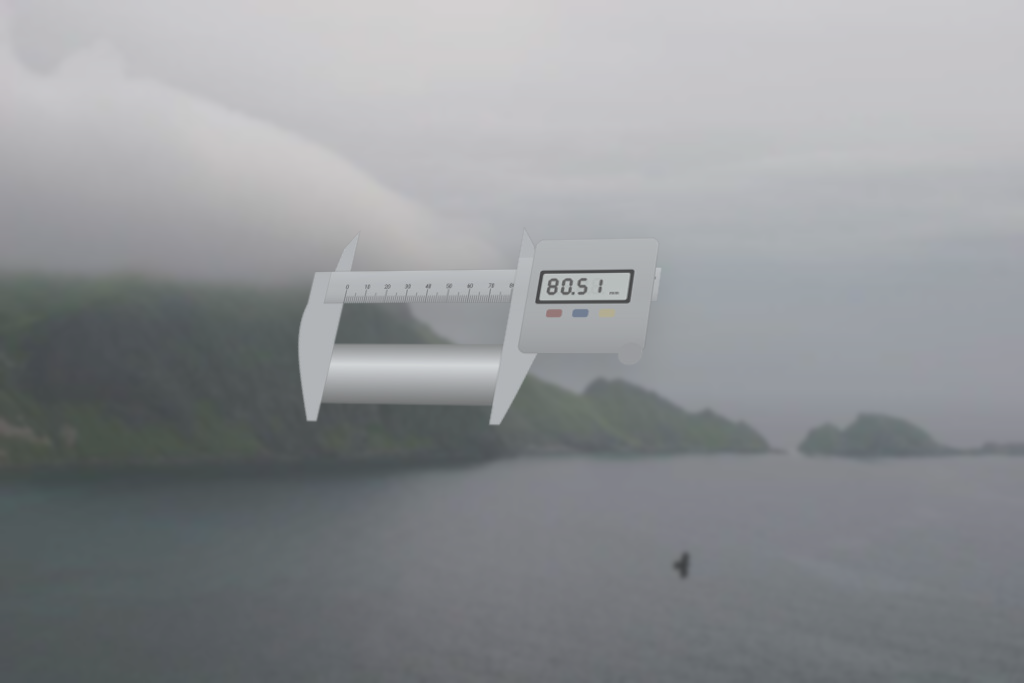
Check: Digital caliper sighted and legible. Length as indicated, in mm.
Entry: 80.51 mm
